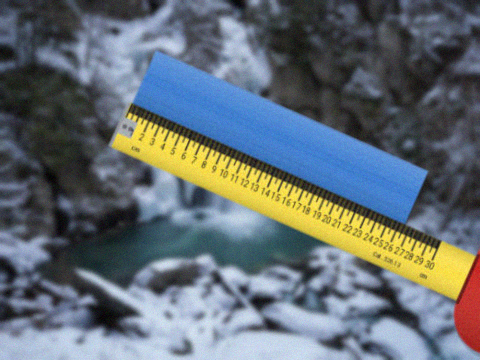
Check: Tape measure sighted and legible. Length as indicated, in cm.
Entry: 26.5 cm
